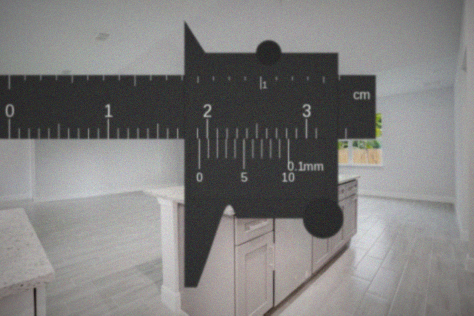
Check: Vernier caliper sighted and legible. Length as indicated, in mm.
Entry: 19.2 mm
